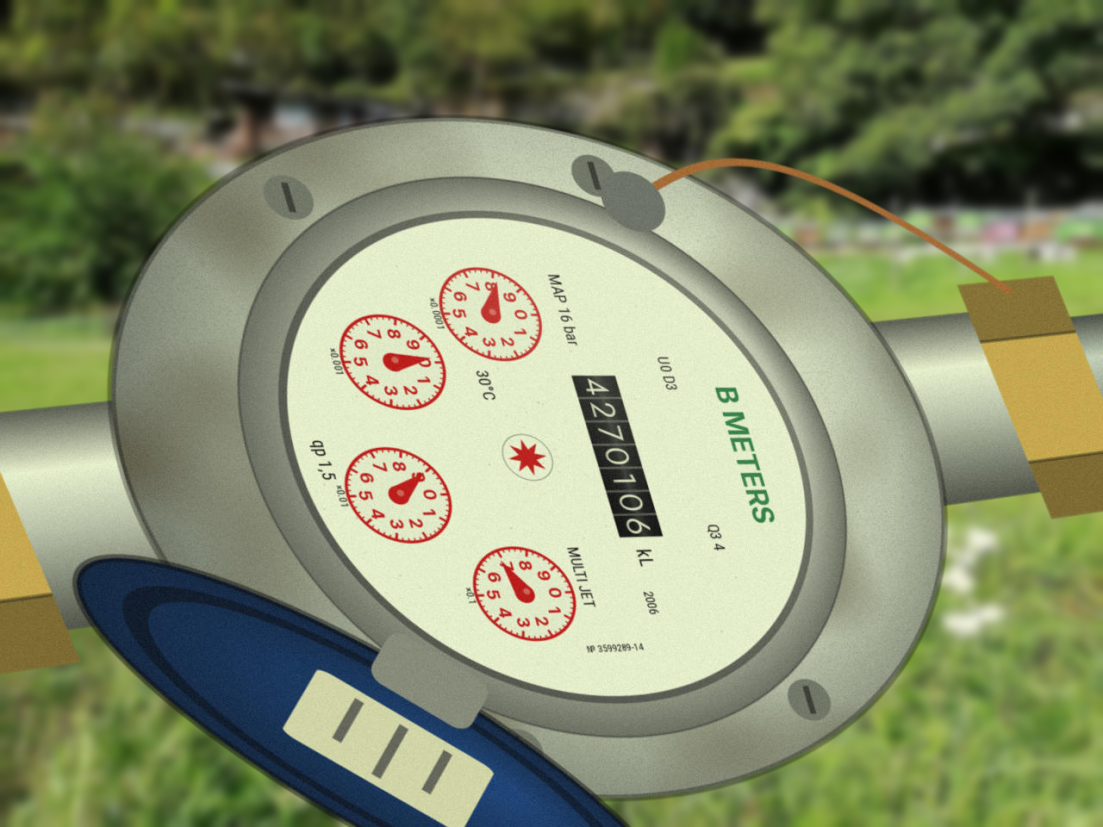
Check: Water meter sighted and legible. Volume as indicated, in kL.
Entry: 4270106.6898 kL
